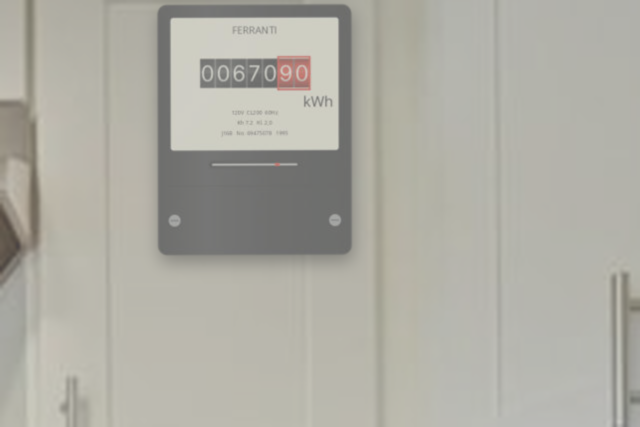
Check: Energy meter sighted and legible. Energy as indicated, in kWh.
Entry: 670.90 kWh
